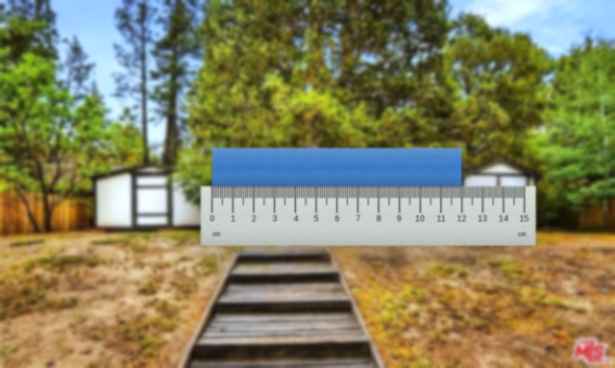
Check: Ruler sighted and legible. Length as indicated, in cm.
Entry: 12 cm
